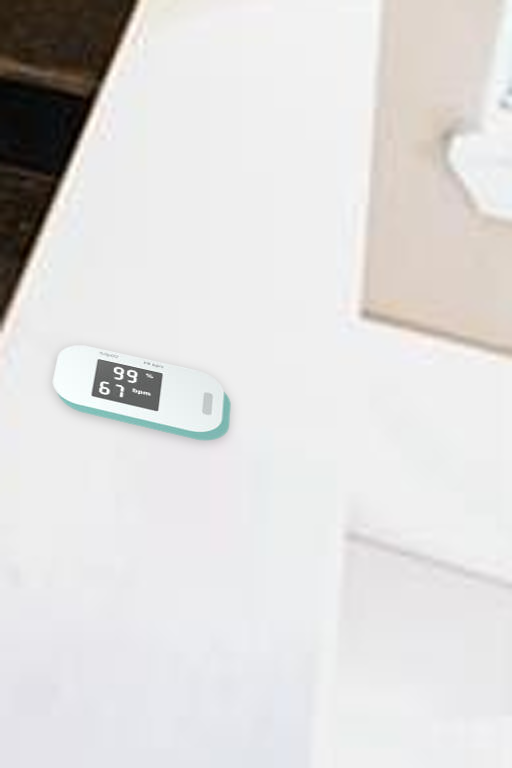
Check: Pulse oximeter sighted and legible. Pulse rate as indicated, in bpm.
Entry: 67 bpm
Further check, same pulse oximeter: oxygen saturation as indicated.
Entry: 99 %
